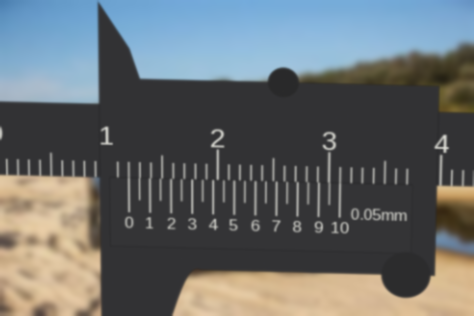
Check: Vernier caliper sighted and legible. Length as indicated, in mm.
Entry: 12.0 mm
